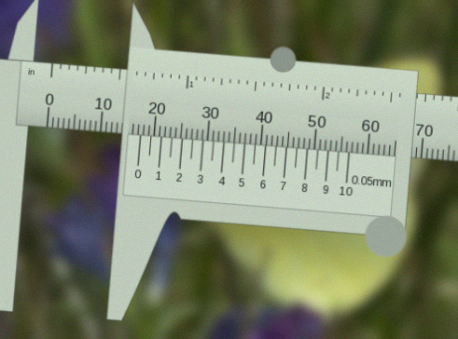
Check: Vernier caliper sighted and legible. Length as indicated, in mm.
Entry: 17.5 mm
